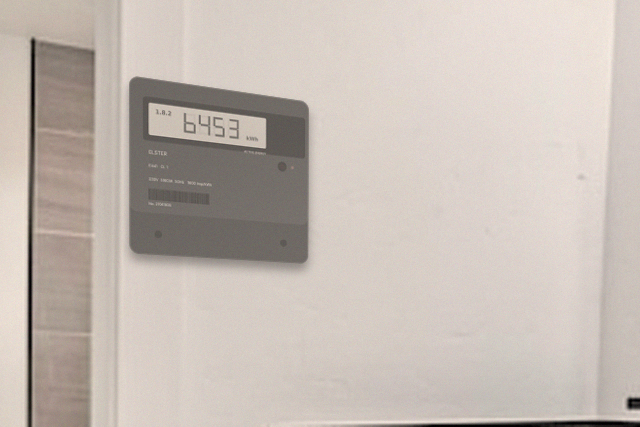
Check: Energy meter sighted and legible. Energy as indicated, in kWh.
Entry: 6453 kWh
